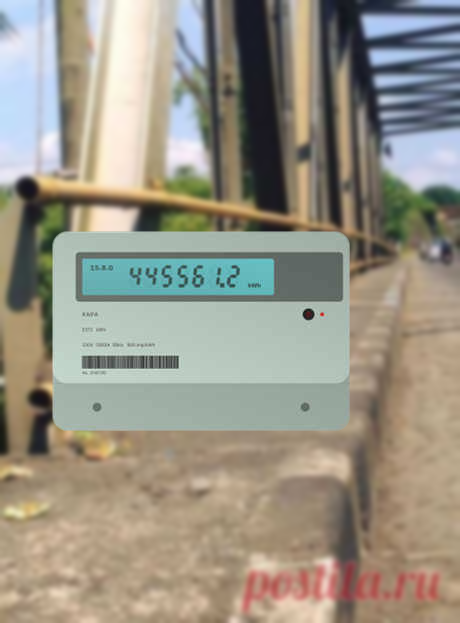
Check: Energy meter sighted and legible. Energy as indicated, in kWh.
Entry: 445561.2 kWh
